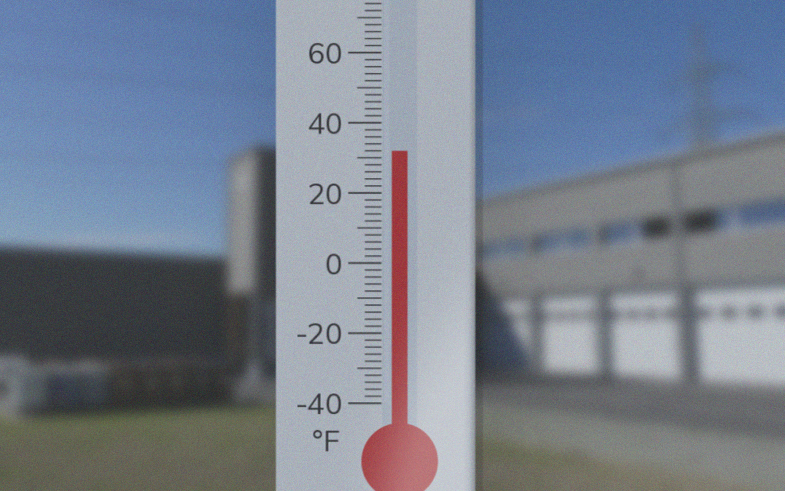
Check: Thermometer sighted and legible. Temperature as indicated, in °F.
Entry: 32 °F
